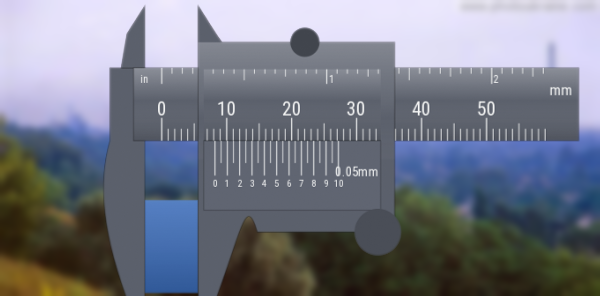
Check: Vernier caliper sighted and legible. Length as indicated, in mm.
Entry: 8.2 mm
